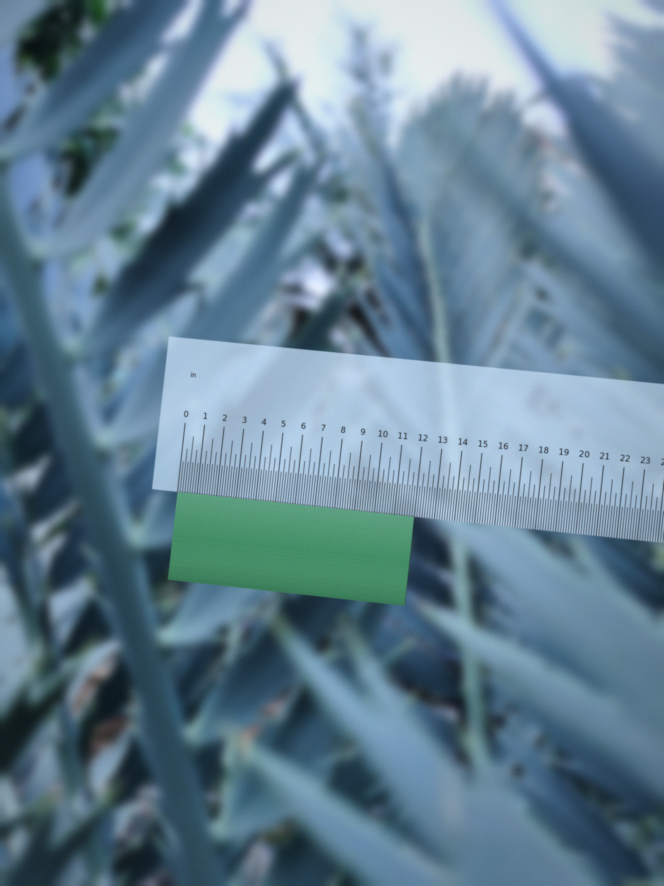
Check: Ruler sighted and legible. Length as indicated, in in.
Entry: 12 in
